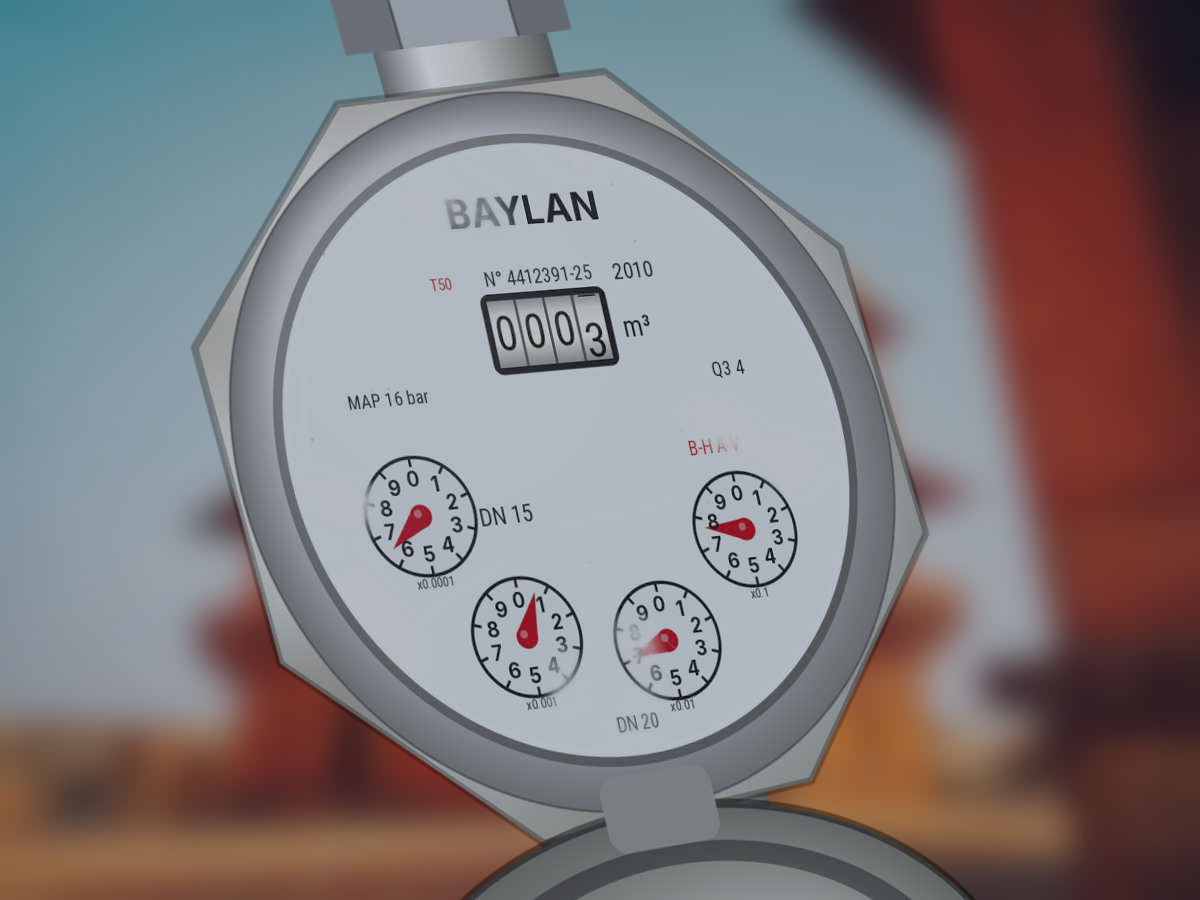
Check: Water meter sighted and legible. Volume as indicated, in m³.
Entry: 2.7706 m³
